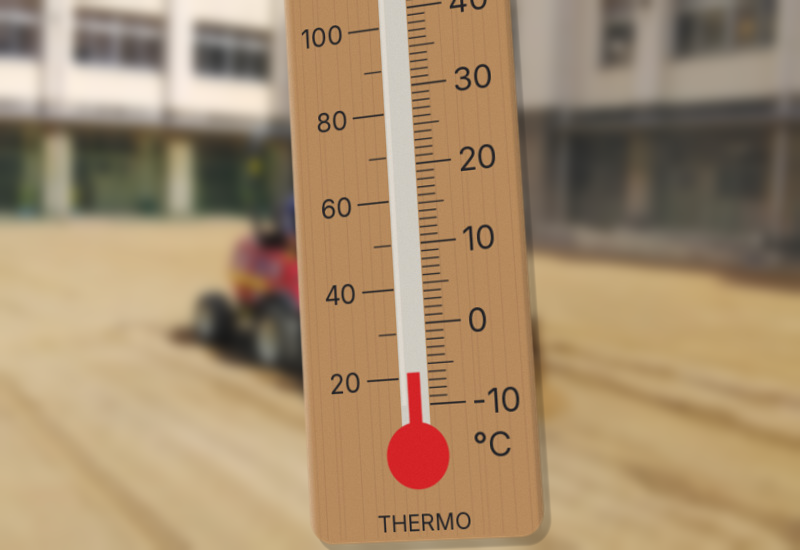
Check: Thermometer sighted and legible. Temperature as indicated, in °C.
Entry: -6 °C
